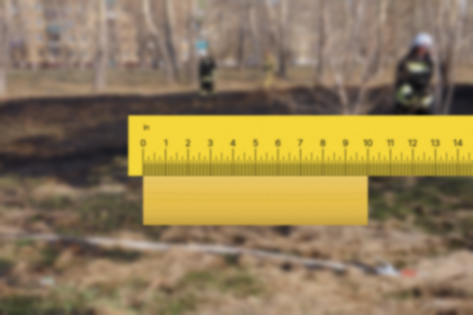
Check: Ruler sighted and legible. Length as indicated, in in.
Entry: 10 in
